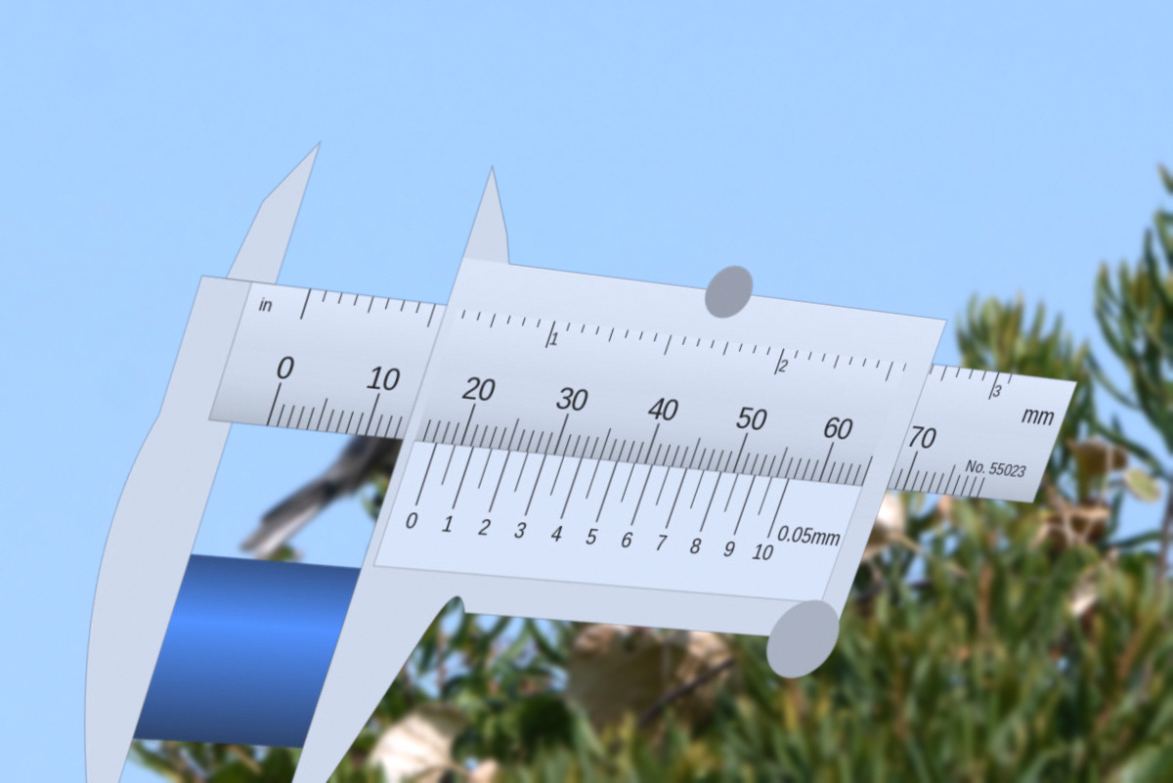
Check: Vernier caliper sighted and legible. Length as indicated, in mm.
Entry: 17.4 mm
